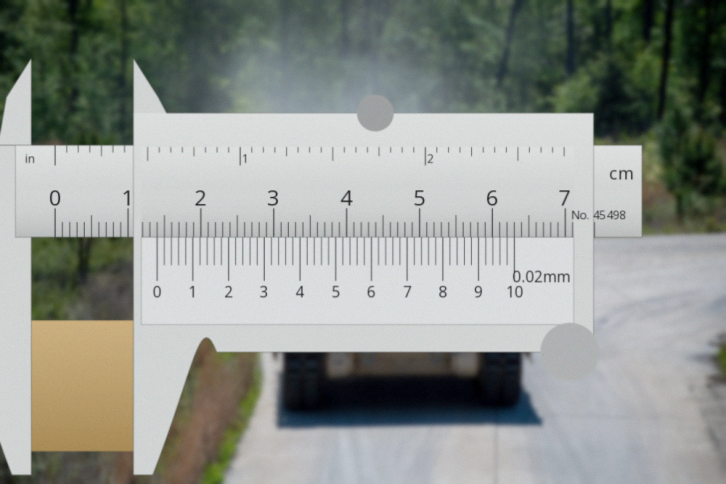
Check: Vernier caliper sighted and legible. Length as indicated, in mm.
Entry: 14.0 mm
